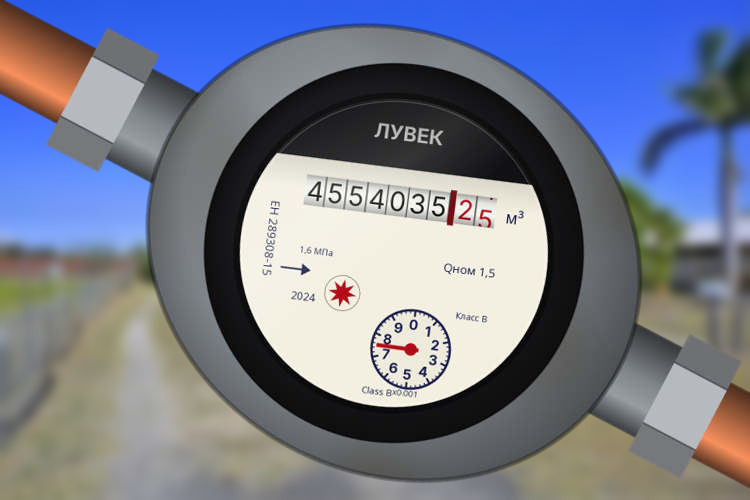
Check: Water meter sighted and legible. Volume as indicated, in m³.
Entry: 4554035.247 m³
